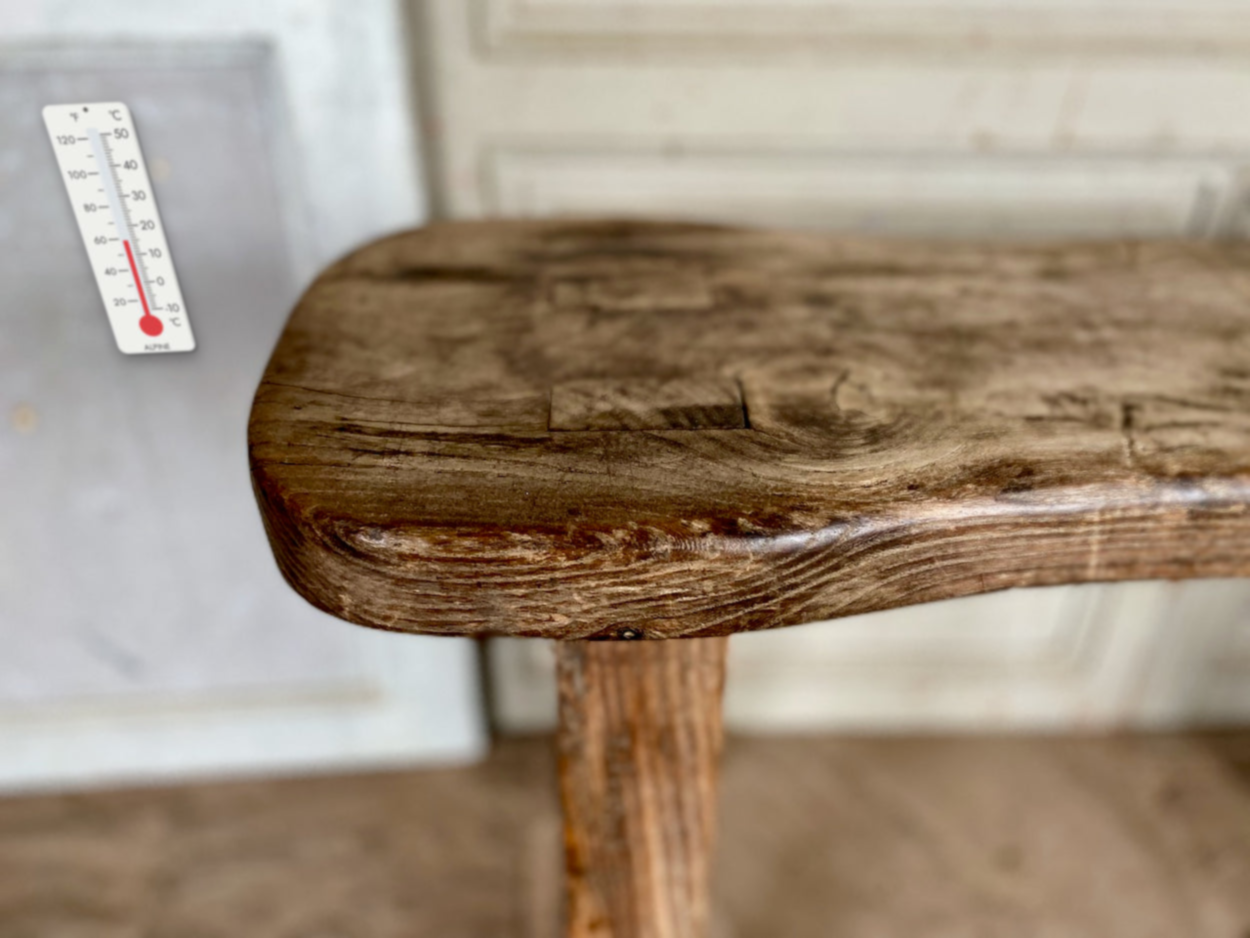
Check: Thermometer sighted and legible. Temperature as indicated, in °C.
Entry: 15 °C
